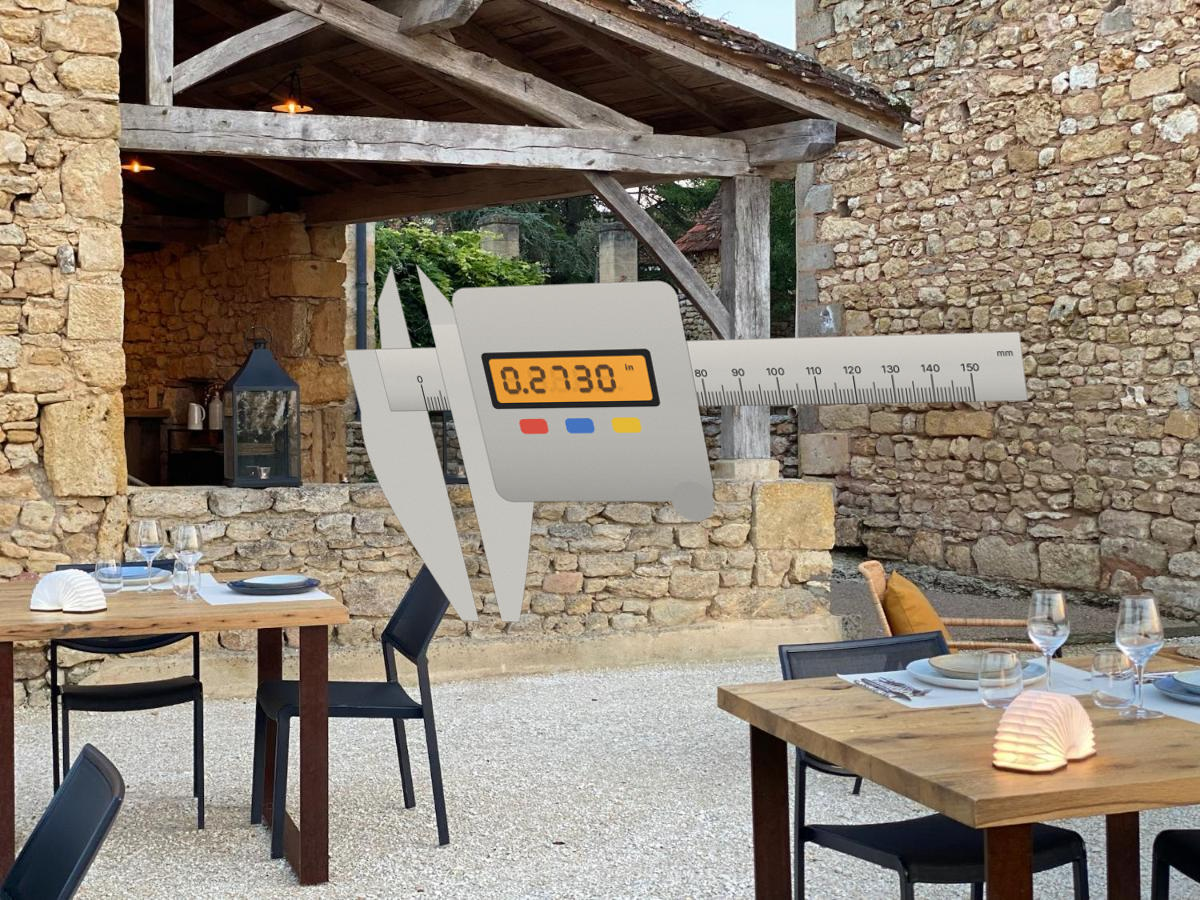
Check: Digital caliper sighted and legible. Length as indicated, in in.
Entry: 0.2730 in
